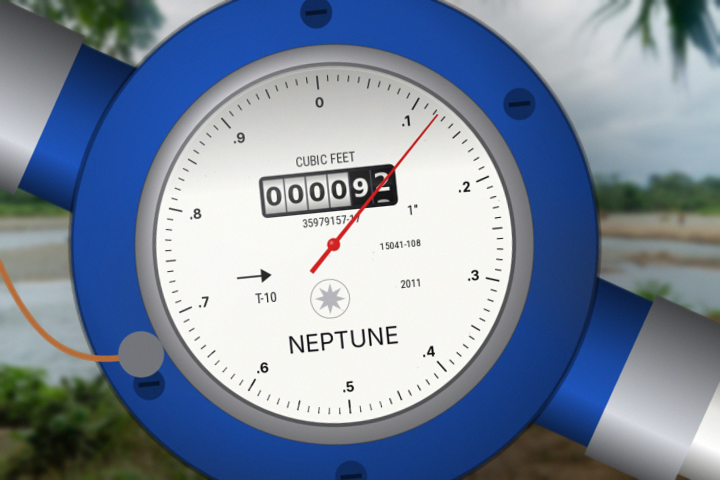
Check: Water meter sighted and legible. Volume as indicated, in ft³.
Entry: 92.12 ft³
